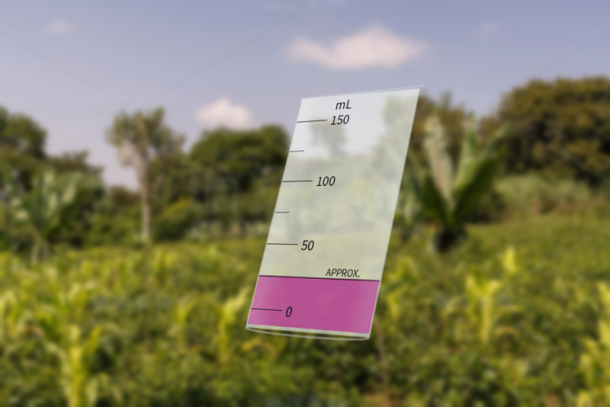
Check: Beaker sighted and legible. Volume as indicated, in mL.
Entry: 25 mL
